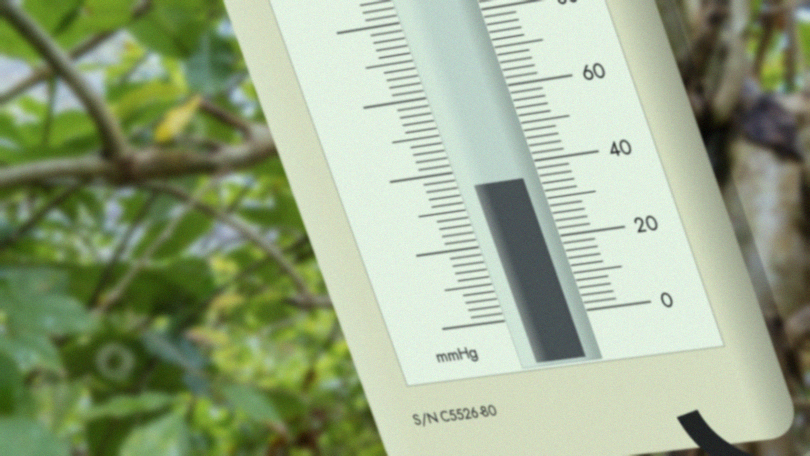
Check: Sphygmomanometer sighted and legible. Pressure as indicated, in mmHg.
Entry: 36 mmHg
